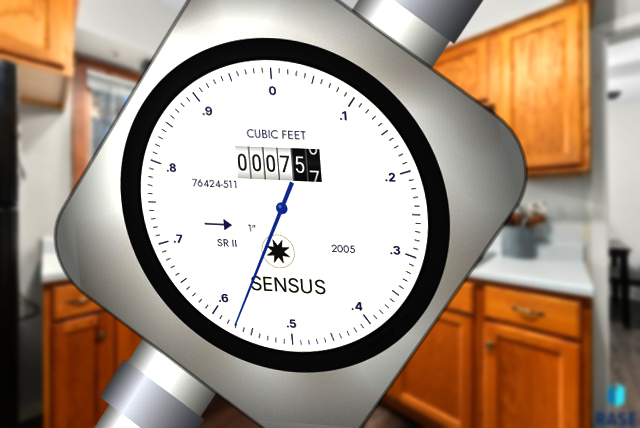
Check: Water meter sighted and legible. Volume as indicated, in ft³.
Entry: 756.57 ft³
